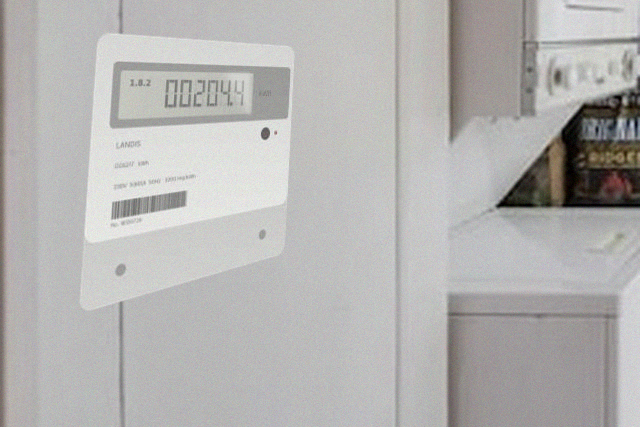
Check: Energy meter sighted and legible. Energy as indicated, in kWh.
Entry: 204.4 kWh
